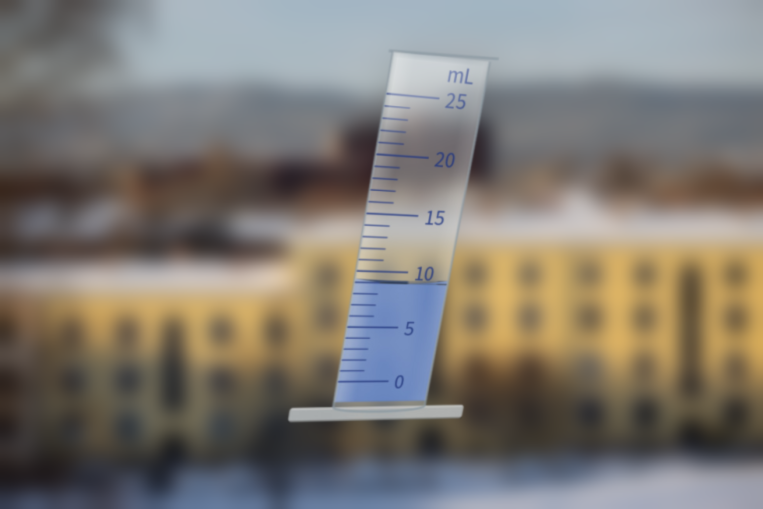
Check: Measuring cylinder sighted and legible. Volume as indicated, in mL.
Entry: 9 mL
